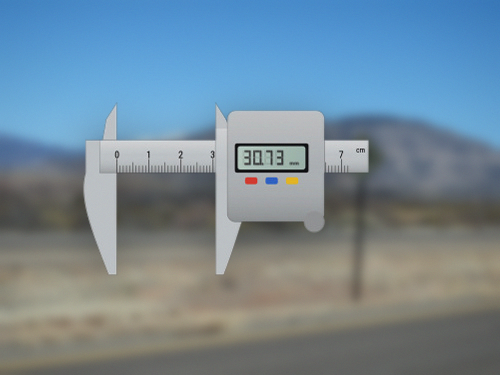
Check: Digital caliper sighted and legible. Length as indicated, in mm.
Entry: 30.73 mm
